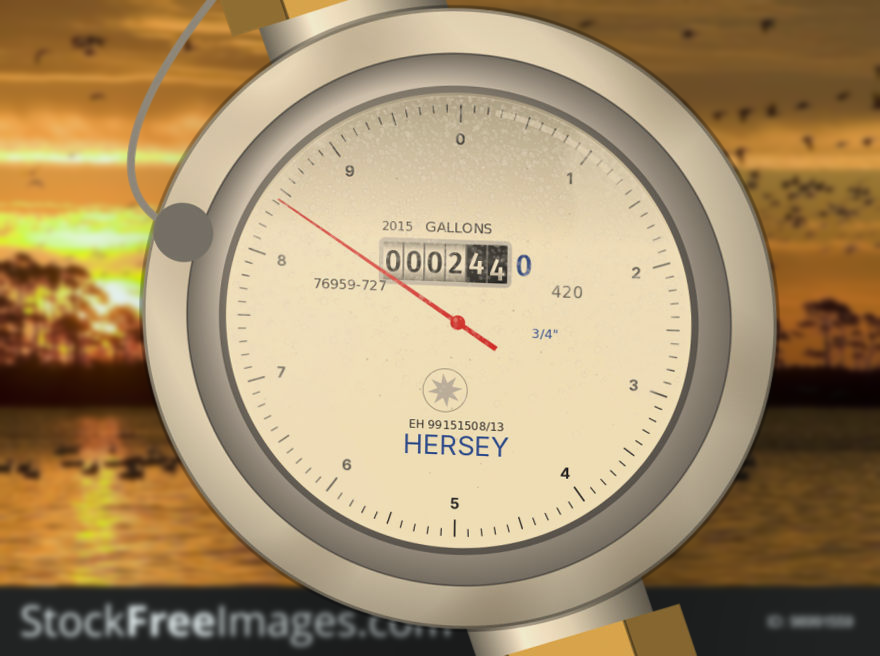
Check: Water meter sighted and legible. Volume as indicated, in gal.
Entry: 2438.4 gal
